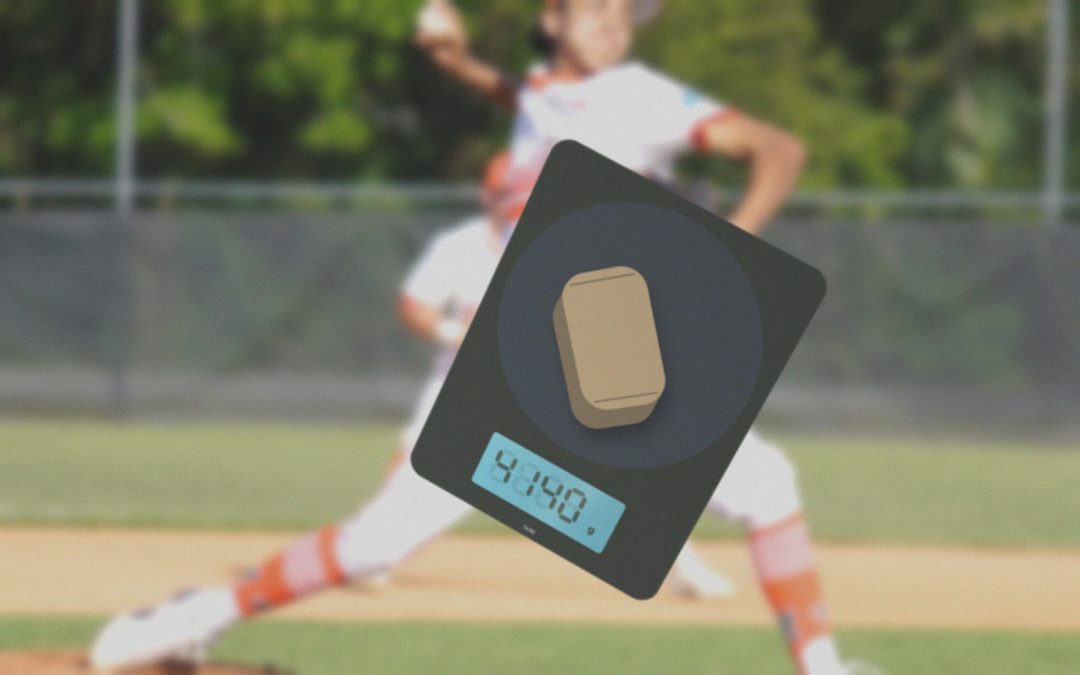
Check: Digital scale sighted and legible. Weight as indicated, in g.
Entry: 4140 g
